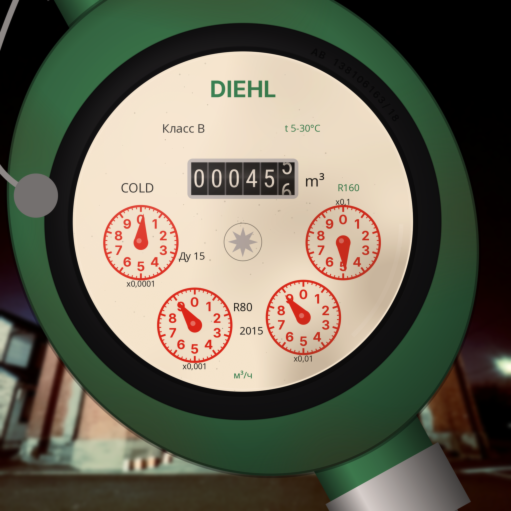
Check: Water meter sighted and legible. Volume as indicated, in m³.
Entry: 455.4890 m³
